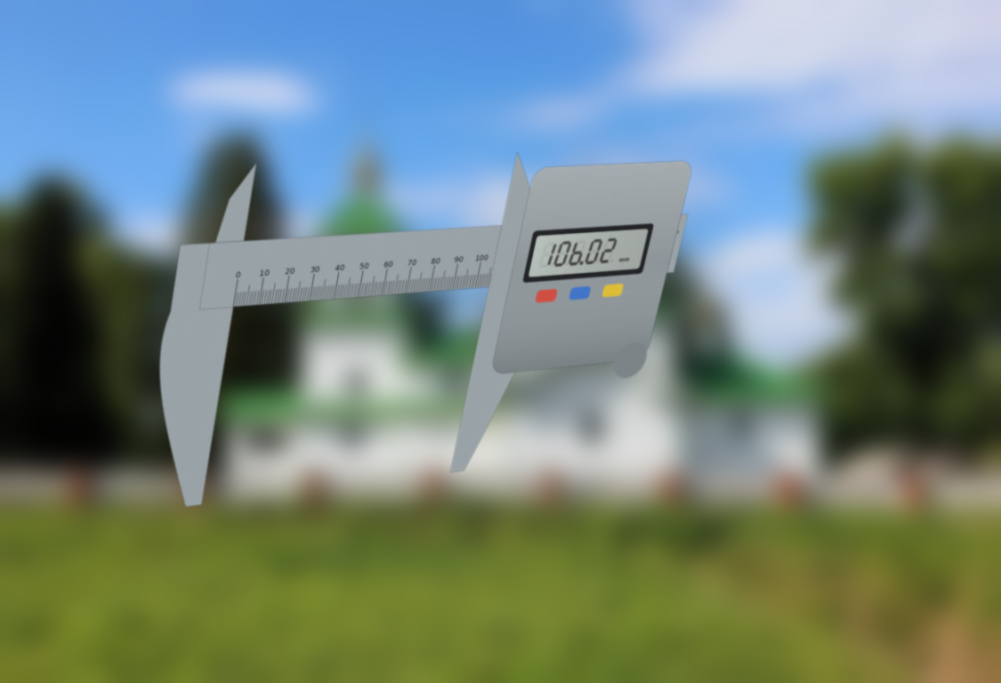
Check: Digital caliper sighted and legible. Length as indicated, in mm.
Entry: 106.02 mm
